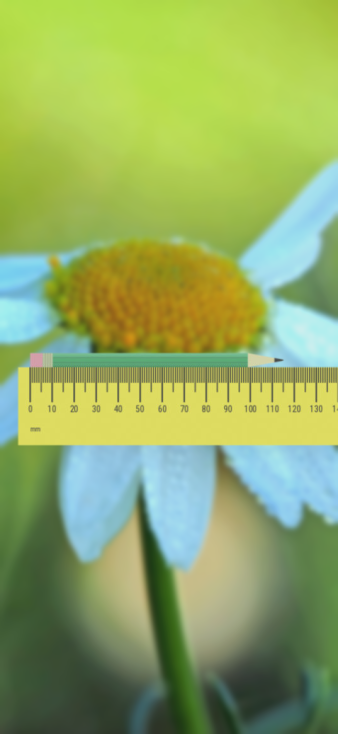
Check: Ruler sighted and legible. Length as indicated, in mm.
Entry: 115 mm
